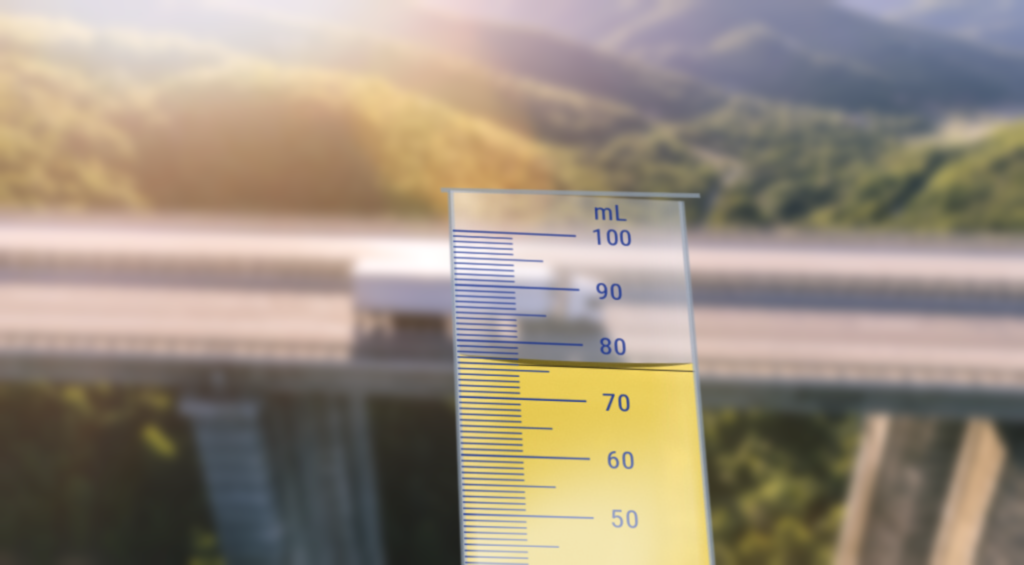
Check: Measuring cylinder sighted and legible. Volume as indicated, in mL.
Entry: 76 mL
